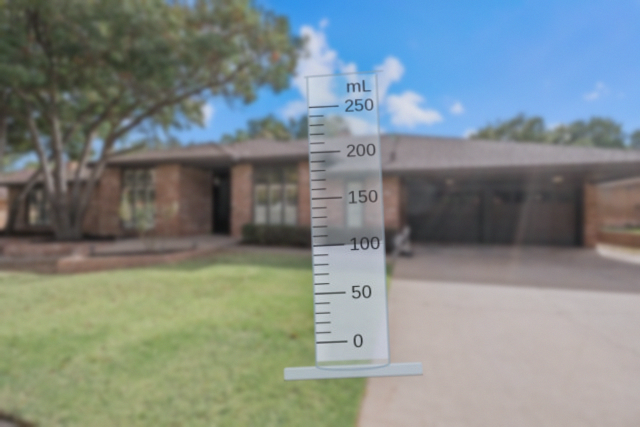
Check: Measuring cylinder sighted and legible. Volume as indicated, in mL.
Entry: 100 mL
